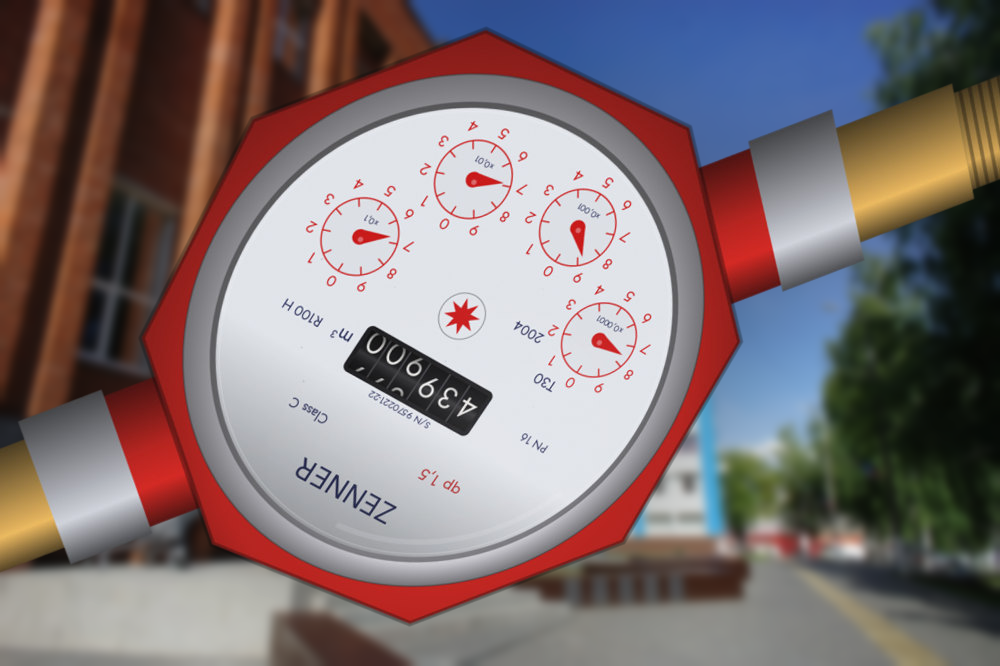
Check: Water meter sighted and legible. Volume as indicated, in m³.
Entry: 439899.6687 m³
